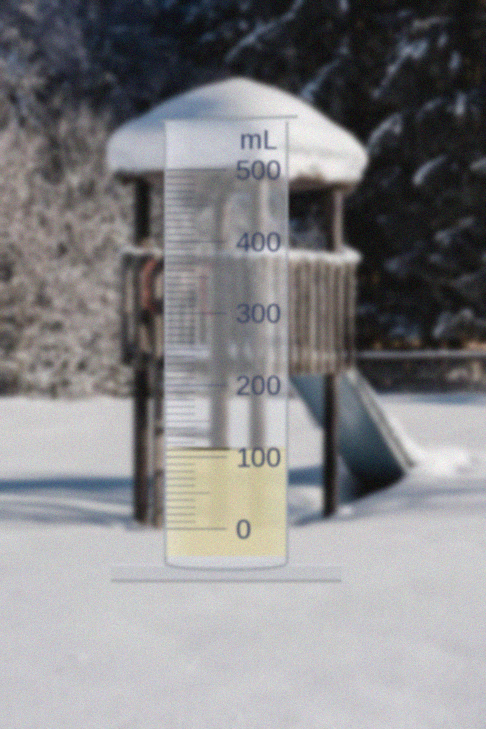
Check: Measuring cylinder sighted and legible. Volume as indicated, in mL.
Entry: 110 mL
